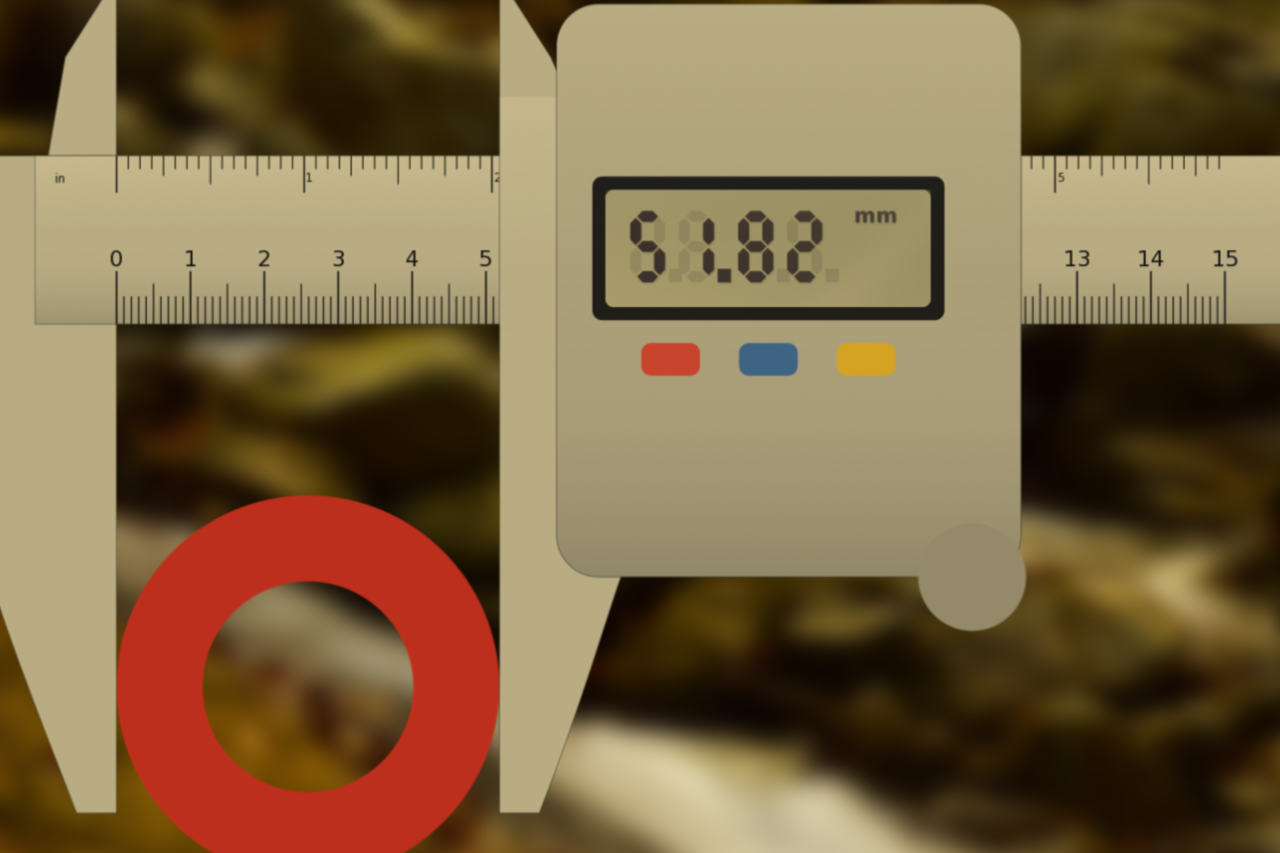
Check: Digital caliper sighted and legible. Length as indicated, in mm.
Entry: 51.82 mm
